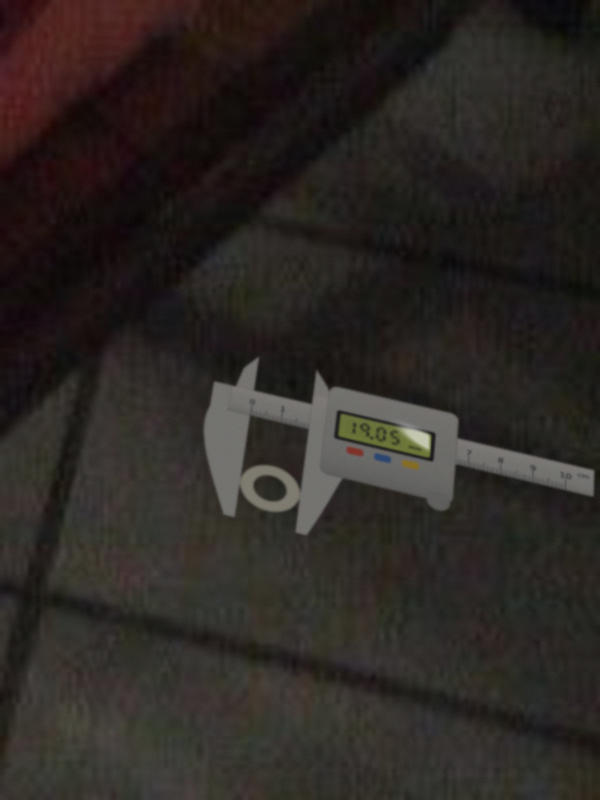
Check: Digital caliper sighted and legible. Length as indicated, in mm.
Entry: 19.05 mm
